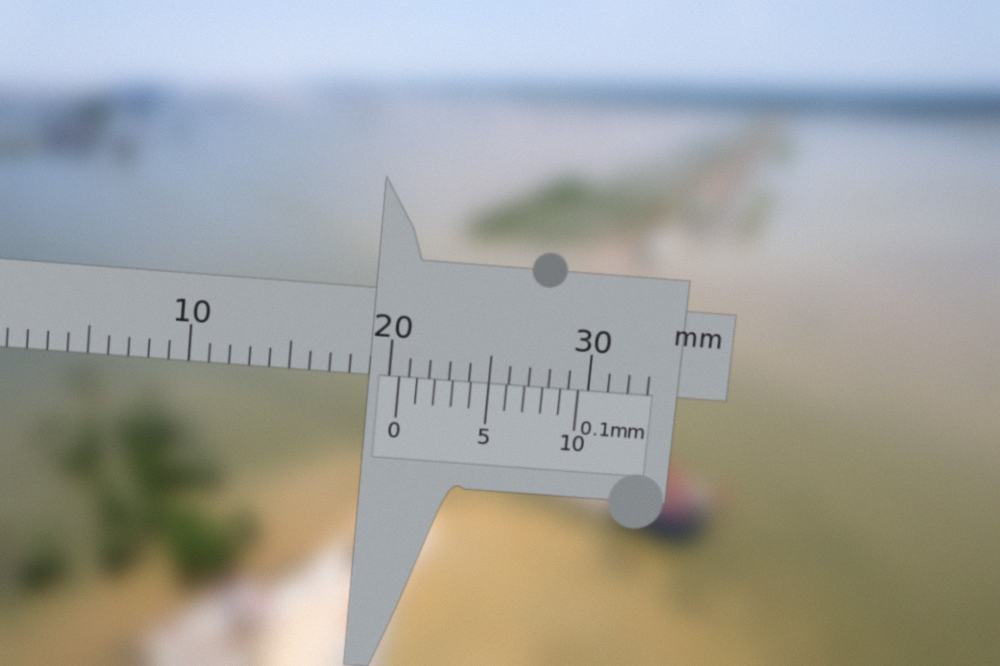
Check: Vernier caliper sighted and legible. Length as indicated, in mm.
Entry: 20.5 mm
